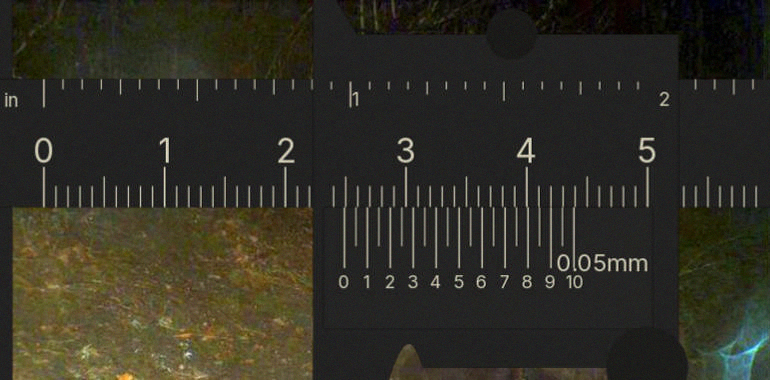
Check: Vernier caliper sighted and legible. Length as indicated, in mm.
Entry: 24.9 mm
